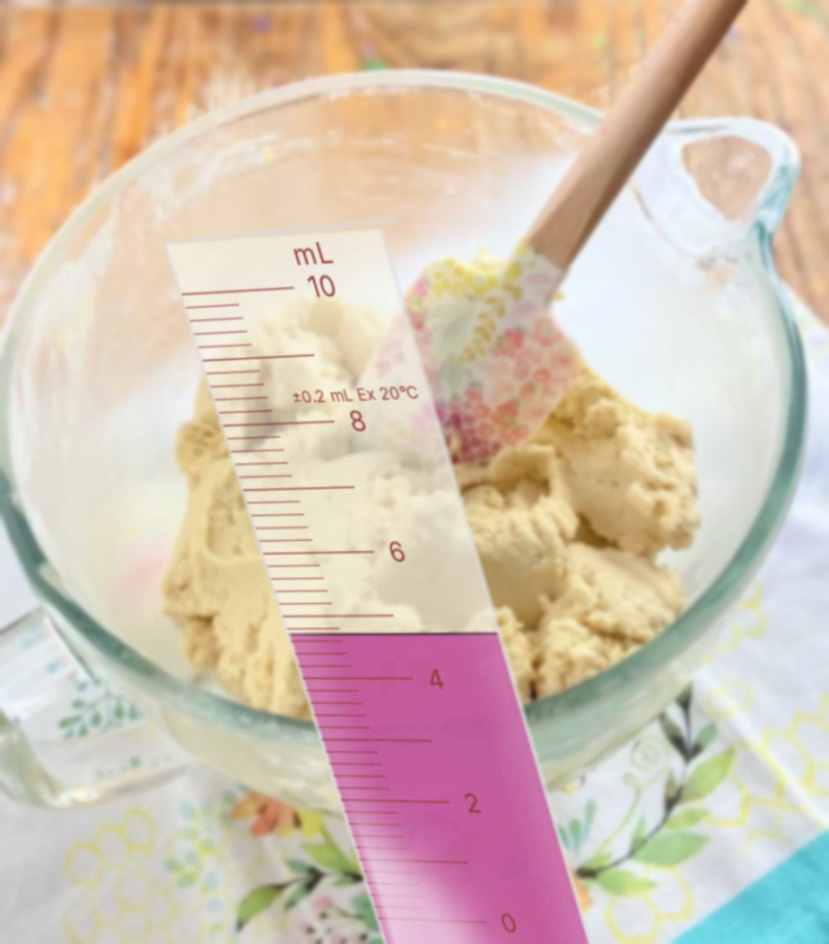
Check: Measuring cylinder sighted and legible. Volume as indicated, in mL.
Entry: 4.7 mL
